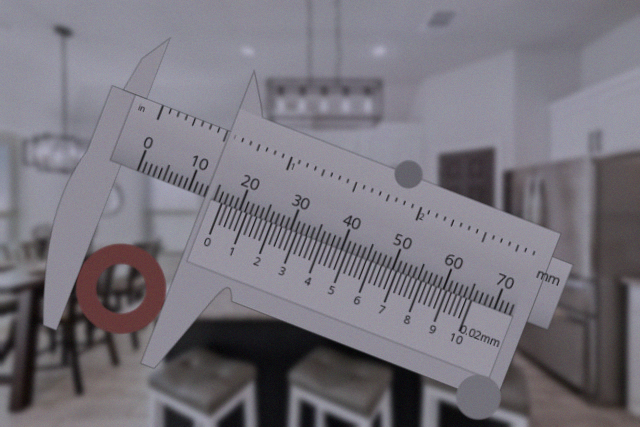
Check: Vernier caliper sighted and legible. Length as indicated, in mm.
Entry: 16.5 mm
